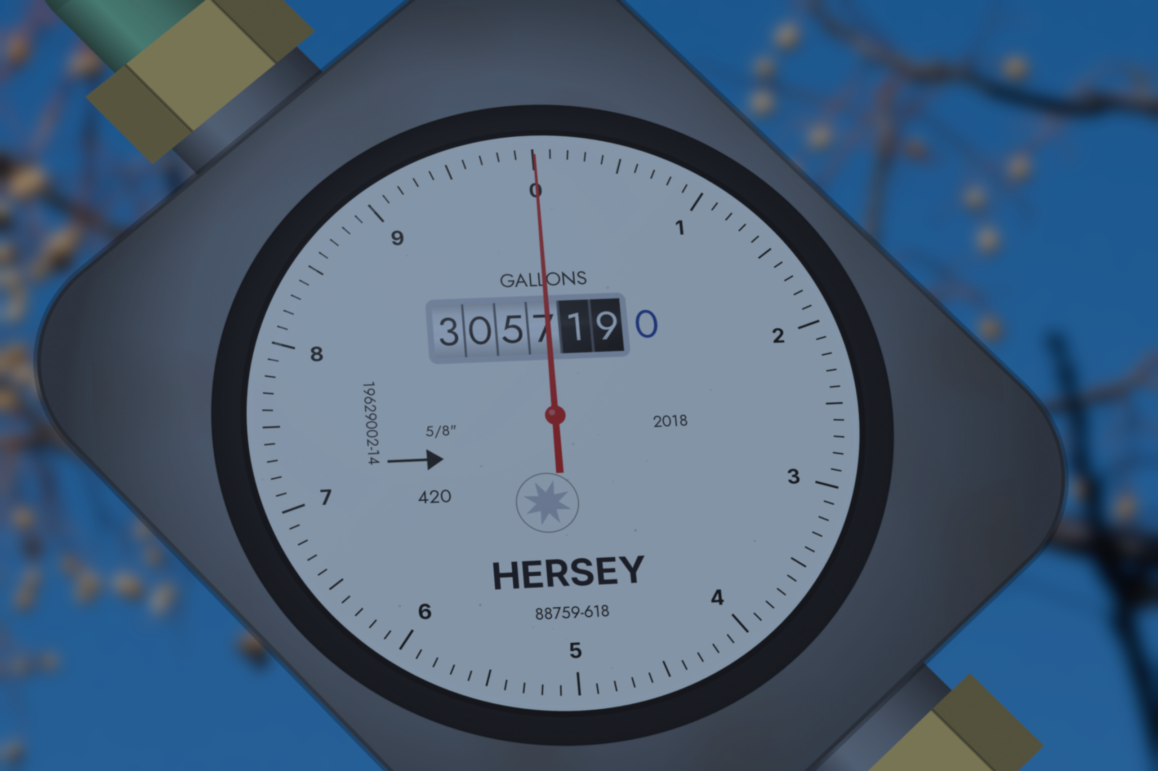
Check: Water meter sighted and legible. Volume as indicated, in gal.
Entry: 3057190.0 gal
